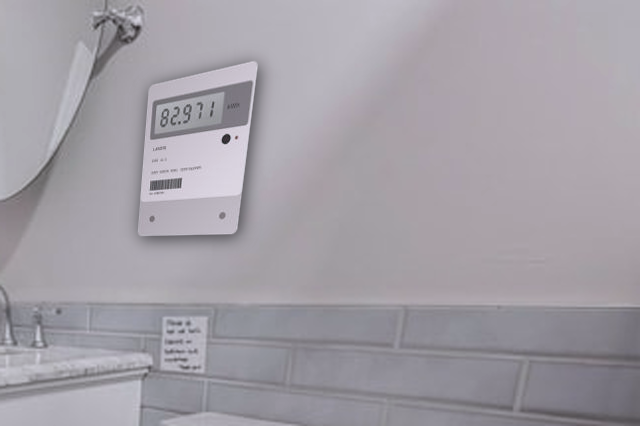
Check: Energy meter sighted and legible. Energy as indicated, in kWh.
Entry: 82.971 kWh
